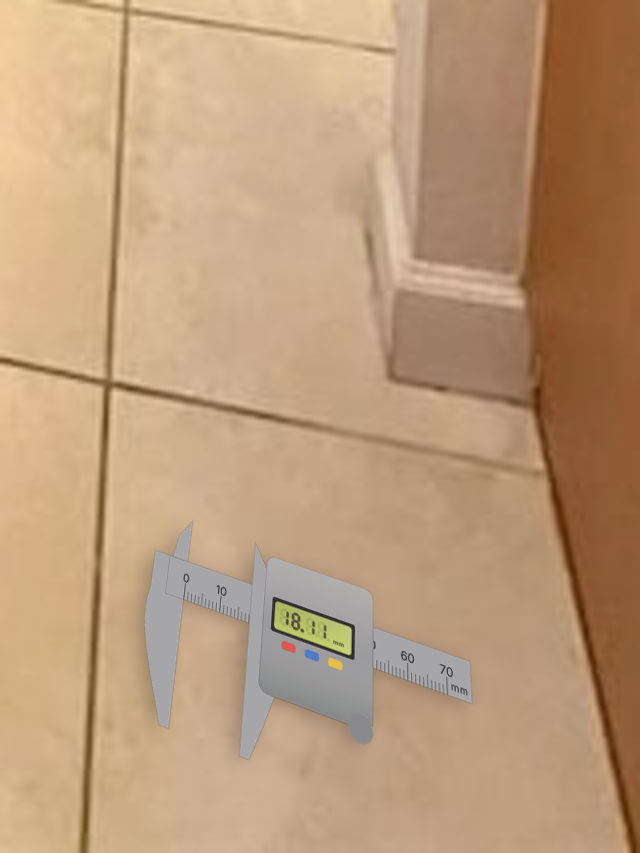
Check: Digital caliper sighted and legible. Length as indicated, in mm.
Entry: 18.11 mm
